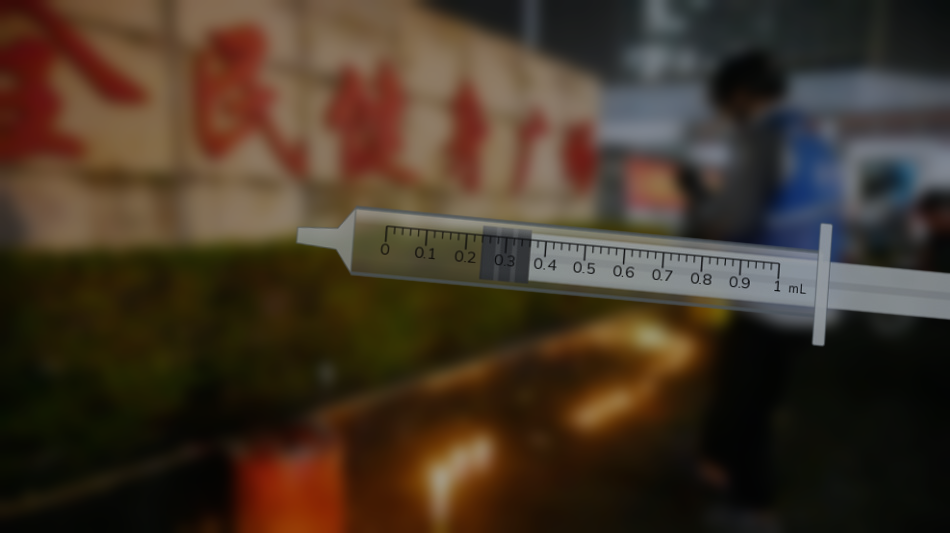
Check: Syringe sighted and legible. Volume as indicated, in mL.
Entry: 0.24 mL
